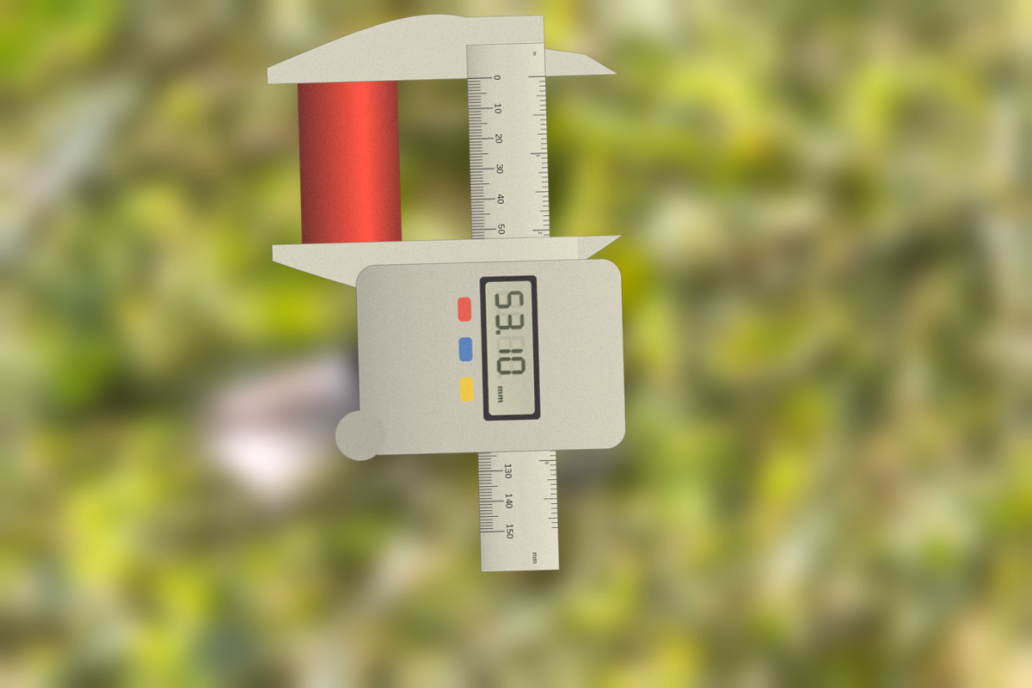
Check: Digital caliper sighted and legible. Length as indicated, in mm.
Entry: 53.10 mm
